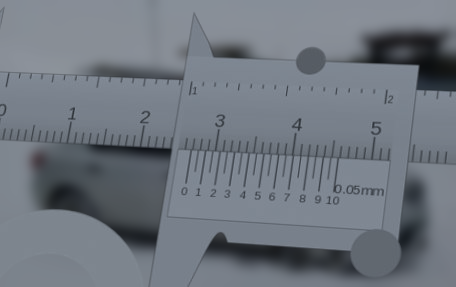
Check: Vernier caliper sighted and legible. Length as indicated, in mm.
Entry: 26.8 mm
